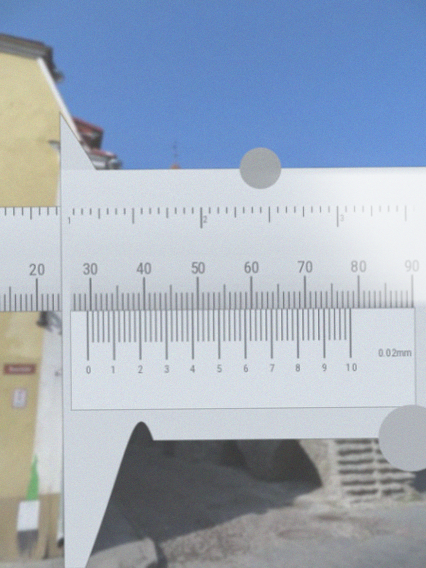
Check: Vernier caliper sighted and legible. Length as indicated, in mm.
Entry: 29.4 mm
